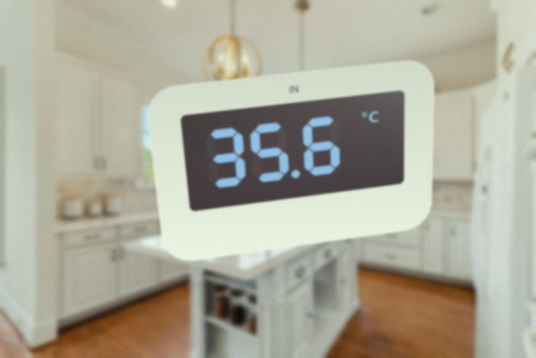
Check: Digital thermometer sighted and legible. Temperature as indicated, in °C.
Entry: 35.6 °C
